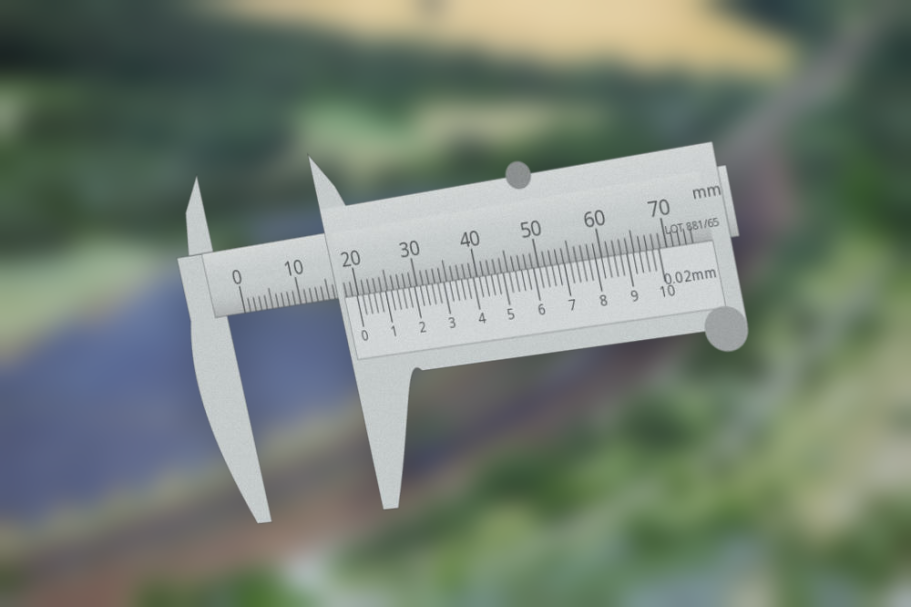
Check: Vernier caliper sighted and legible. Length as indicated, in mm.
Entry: 19.8 mm
